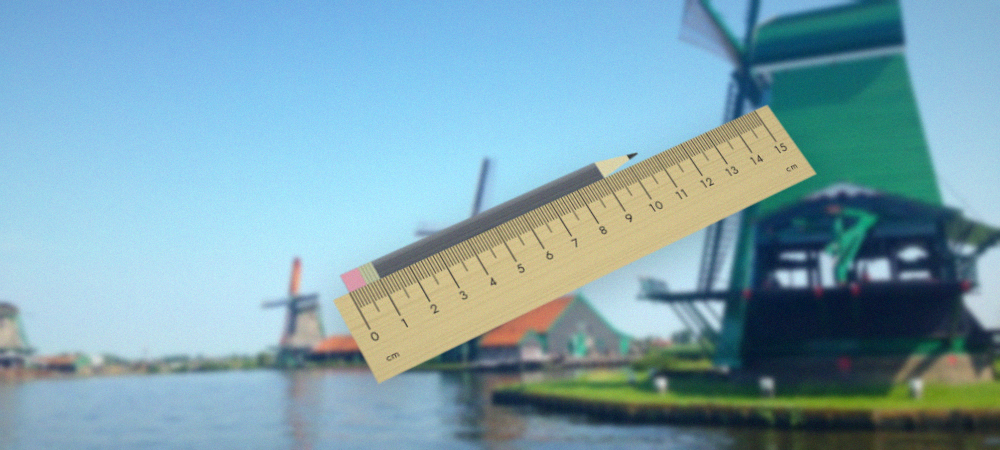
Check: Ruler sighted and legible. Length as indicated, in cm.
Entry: 10.5 cm
